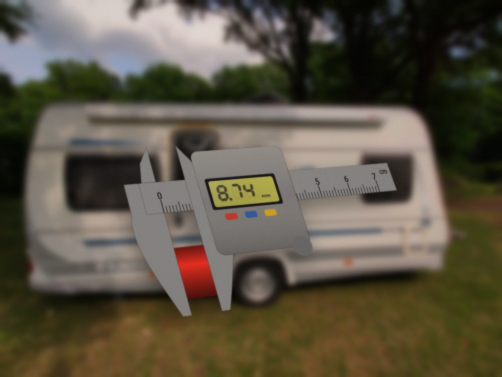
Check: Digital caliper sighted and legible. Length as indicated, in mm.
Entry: 8.74 mm
